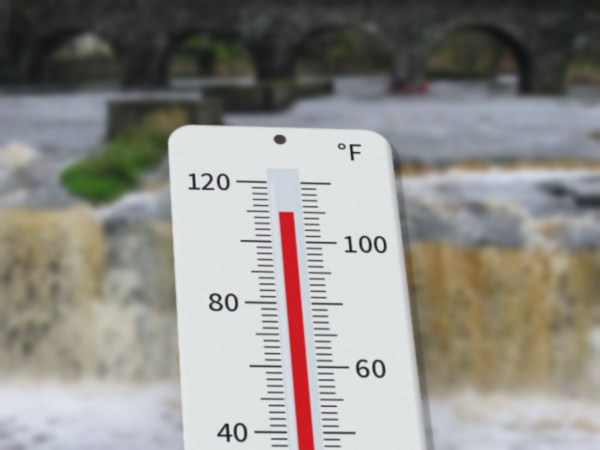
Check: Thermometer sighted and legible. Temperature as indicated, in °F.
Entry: 110 °F
